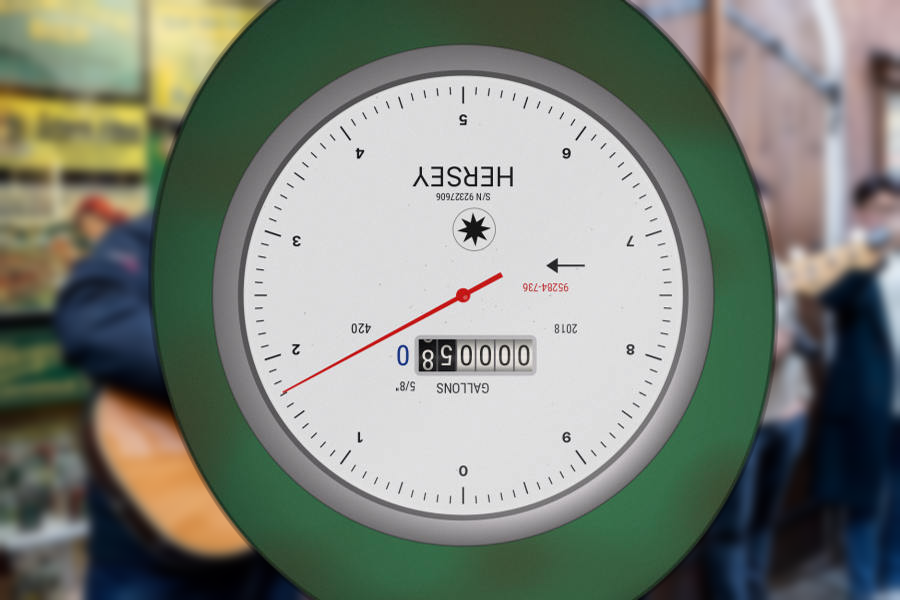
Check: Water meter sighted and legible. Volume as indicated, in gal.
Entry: 581.7 gal
